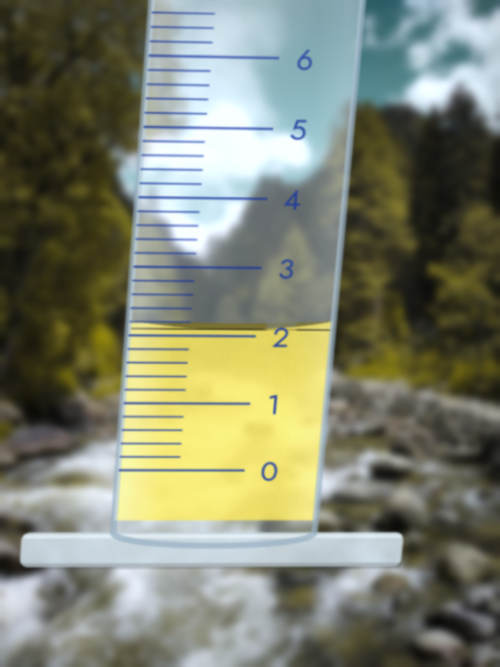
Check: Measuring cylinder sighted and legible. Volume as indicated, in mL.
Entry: 2.1 mL
